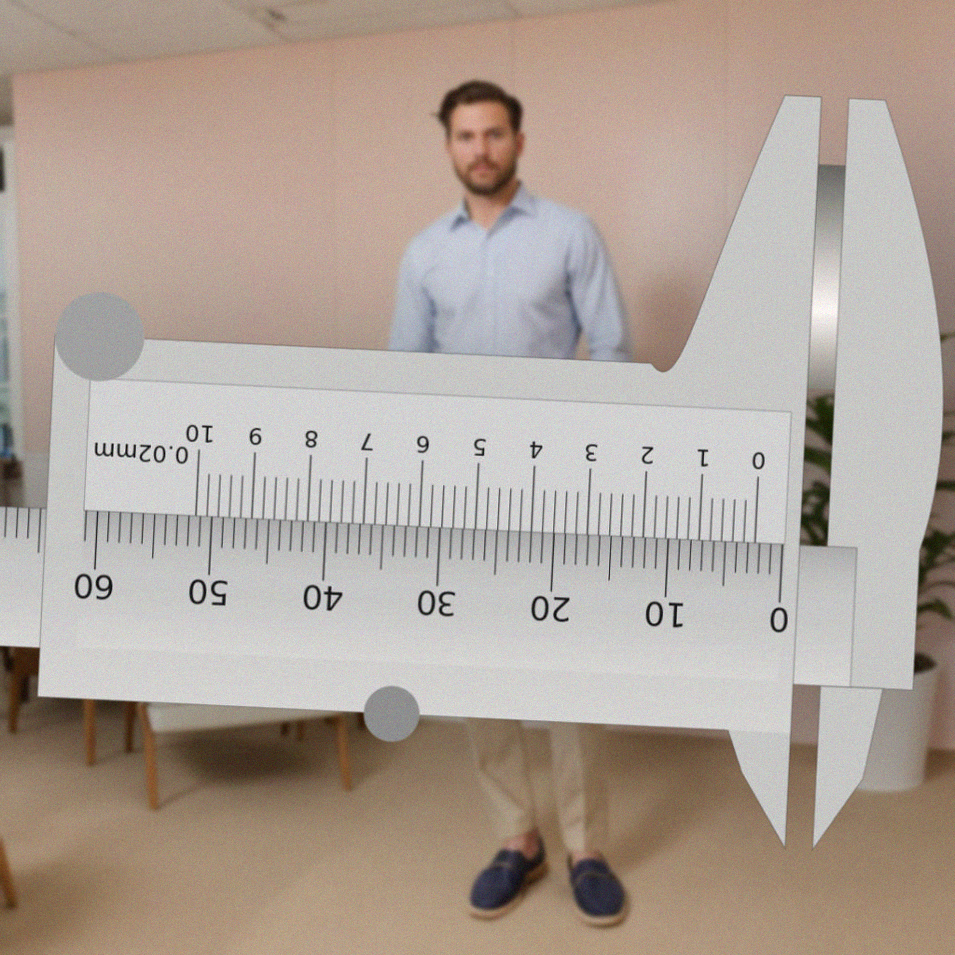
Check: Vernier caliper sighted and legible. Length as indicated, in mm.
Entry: 2.4 mm
